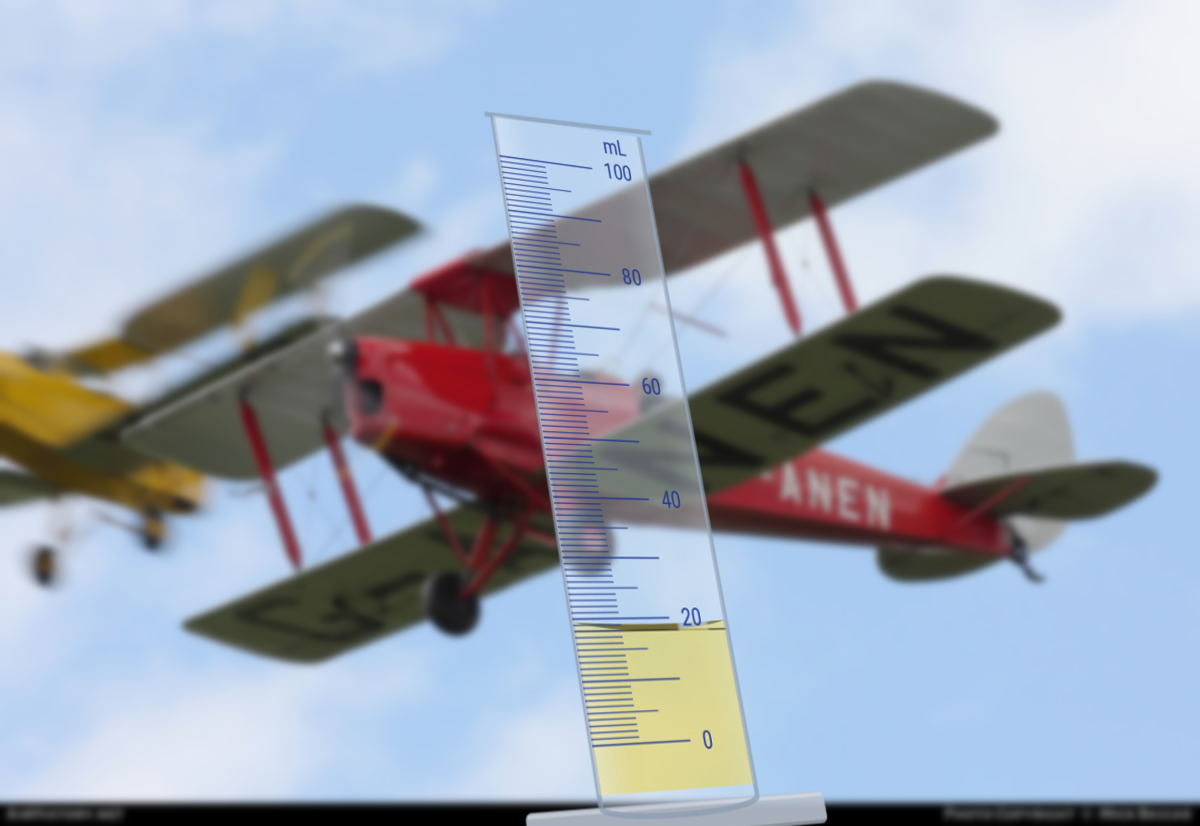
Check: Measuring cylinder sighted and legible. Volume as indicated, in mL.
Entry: 18 mL
